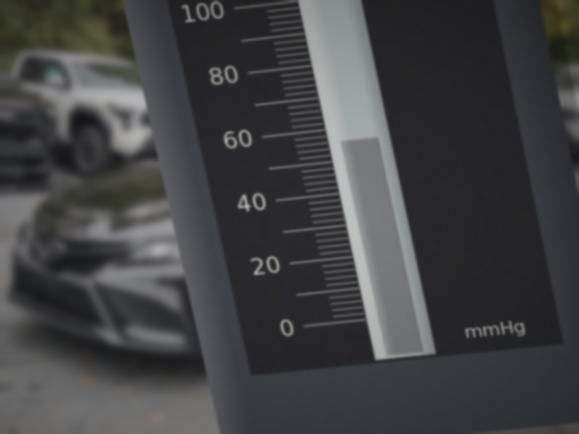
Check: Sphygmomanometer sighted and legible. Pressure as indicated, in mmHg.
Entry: 56 mmHg
